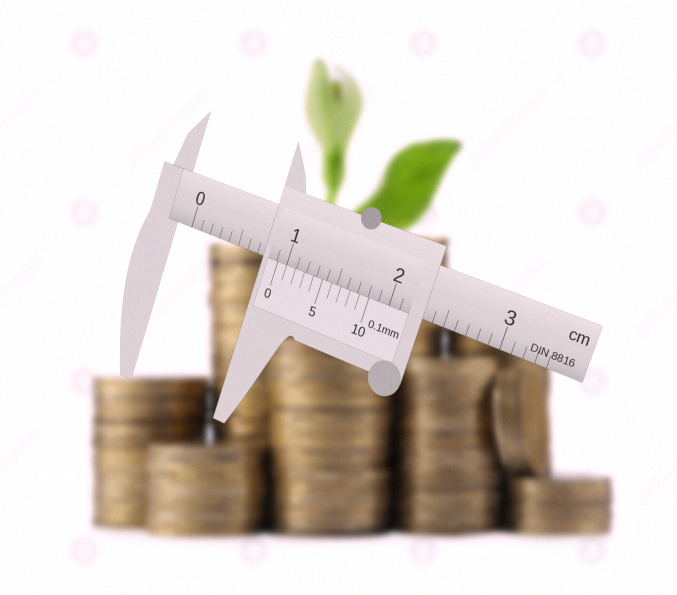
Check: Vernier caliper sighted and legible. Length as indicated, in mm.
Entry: 9.1 mm
